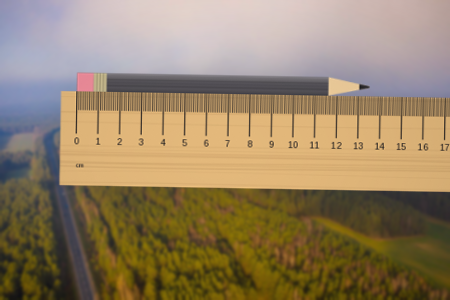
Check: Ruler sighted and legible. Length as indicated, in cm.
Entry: 13.5 cm
